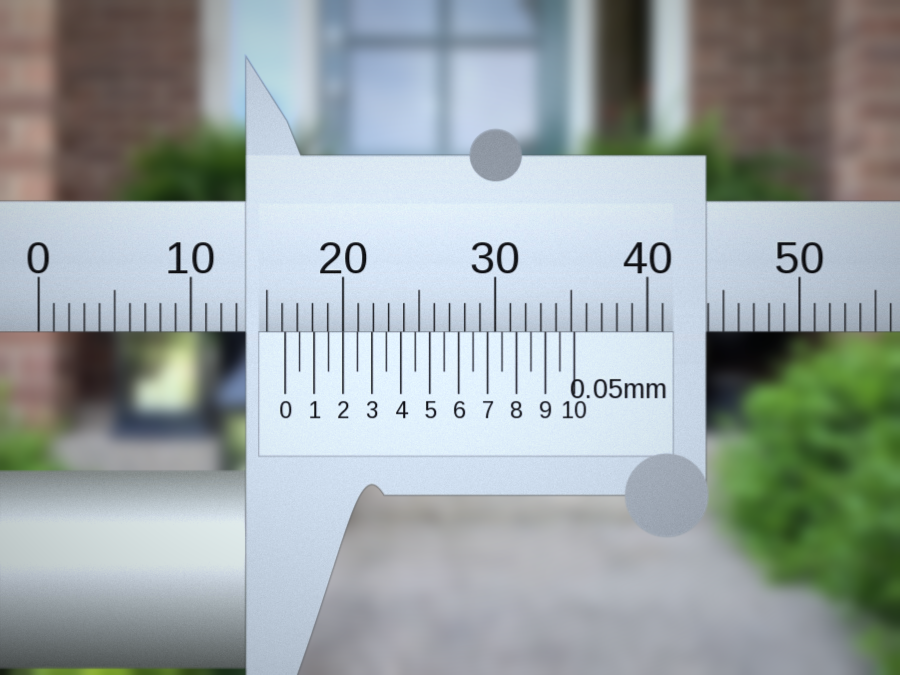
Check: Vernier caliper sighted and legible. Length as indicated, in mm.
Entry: 16.2 mm
